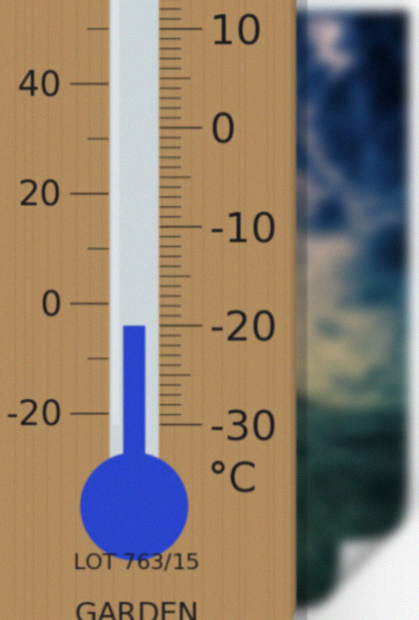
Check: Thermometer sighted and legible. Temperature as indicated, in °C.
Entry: -20 °C
